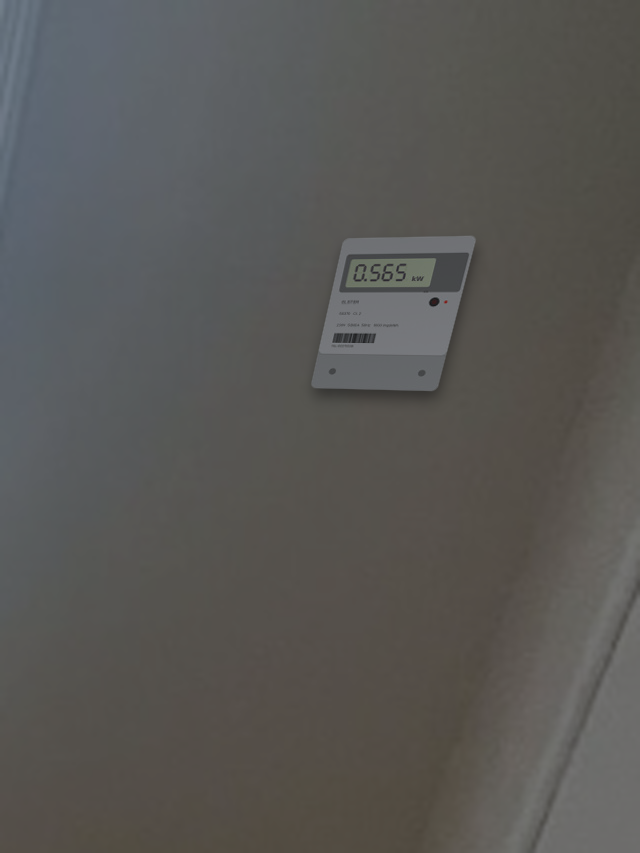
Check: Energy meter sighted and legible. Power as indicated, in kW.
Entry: 0.565 kW
